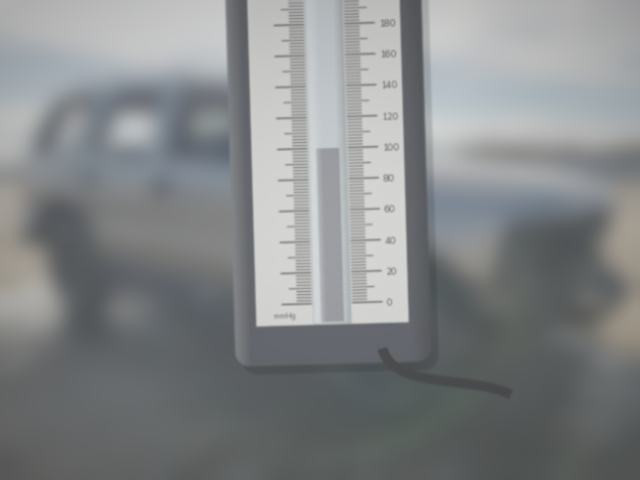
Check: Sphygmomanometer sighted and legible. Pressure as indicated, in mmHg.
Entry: 100 mmHg
